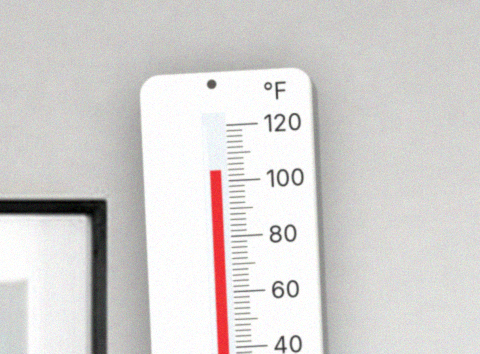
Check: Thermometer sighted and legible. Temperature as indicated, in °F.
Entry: 104 °F
